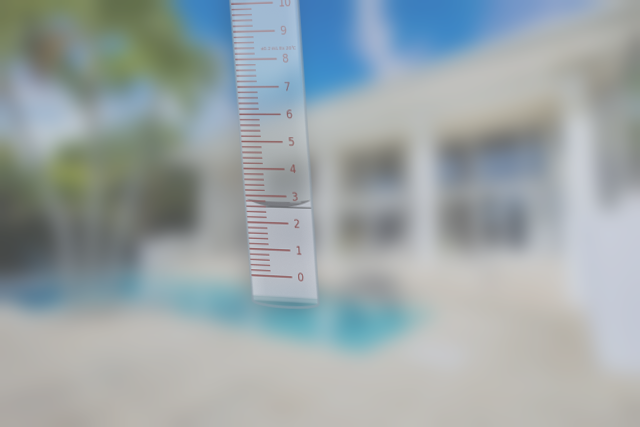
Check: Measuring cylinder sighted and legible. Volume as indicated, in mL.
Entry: 2.6 mL
